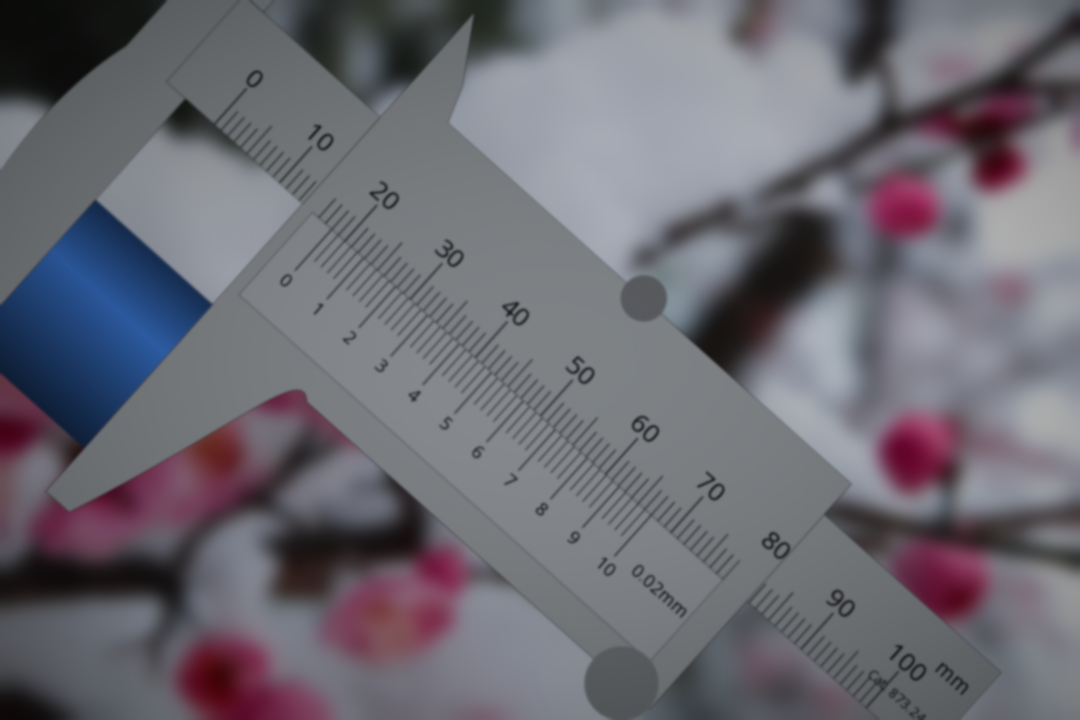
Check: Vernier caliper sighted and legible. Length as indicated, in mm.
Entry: 18.0 mm
